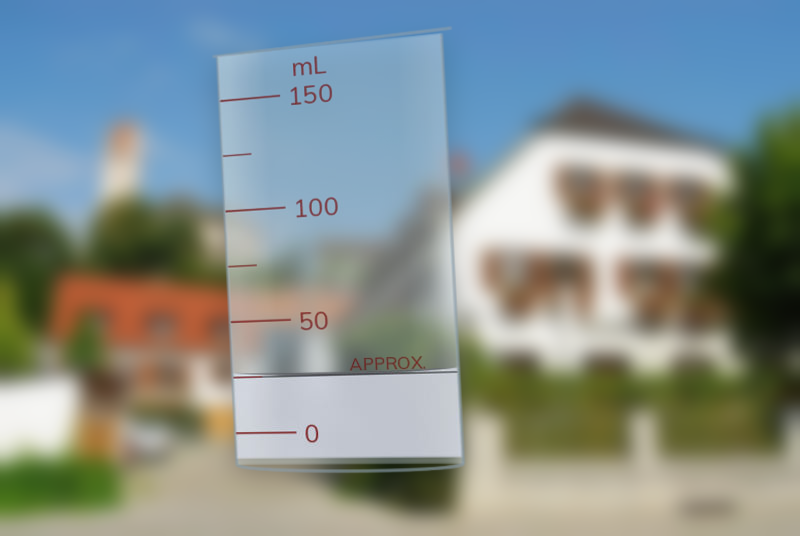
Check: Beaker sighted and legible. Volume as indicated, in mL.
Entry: 25 mL
